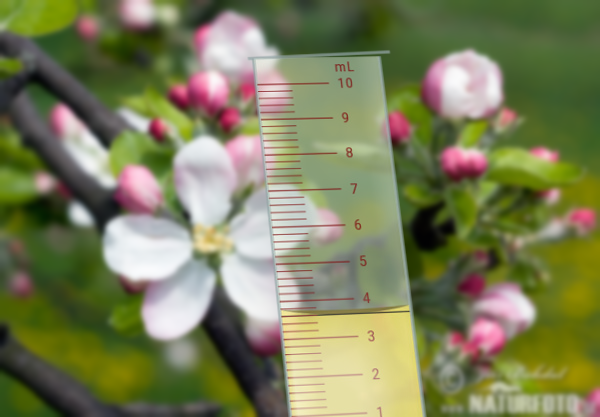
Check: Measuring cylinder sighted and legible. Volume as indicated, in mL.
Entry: 3.6 mL
